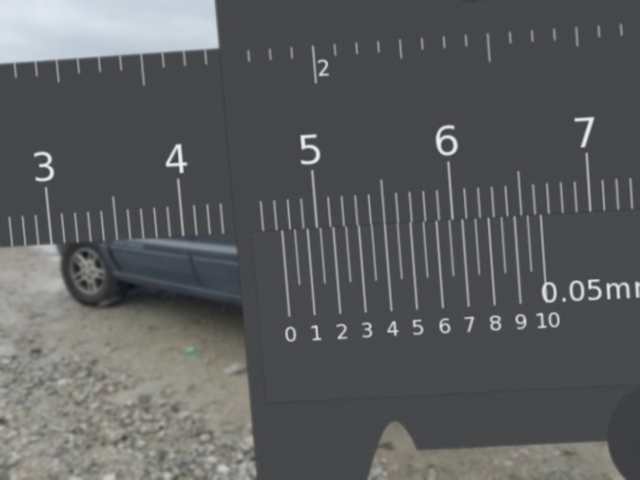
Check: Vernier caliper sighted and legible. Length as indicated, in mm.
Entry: 47.4 mm
